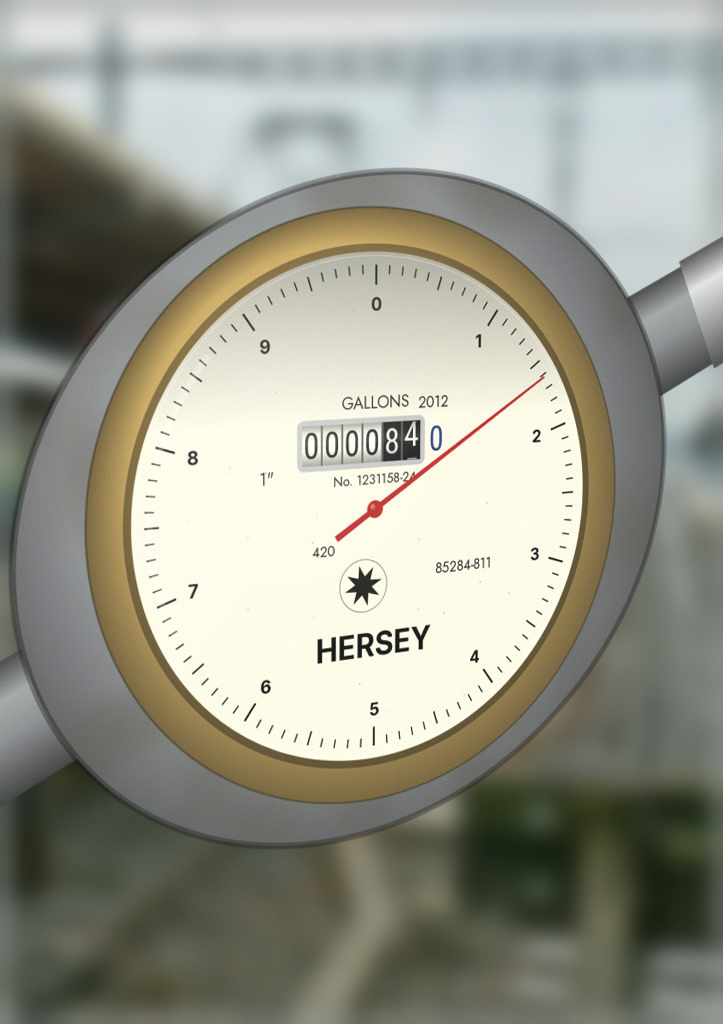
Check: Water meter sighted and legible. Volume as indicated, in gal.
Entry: 841.6 gal
